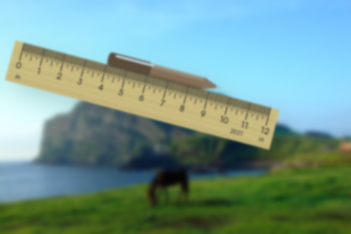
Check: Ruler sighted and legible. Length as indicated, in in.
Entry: 5.5 in
